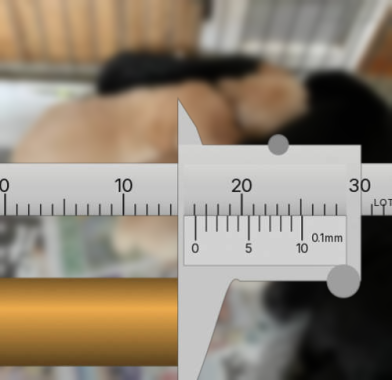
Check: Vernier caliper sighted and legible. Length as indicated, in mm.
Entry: 16.1 mm
